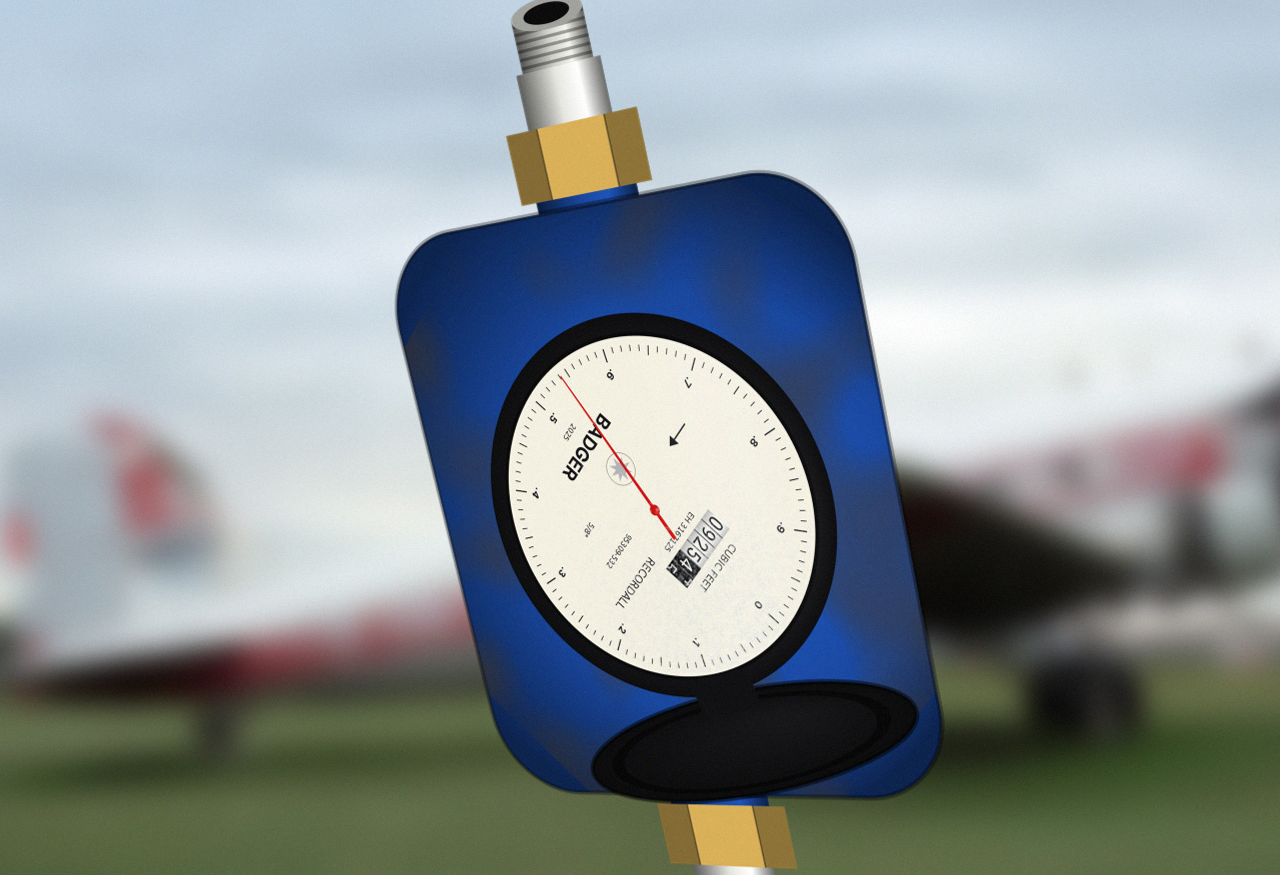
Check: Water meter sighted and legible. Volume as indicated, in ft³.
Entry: 92544.54 ft³
